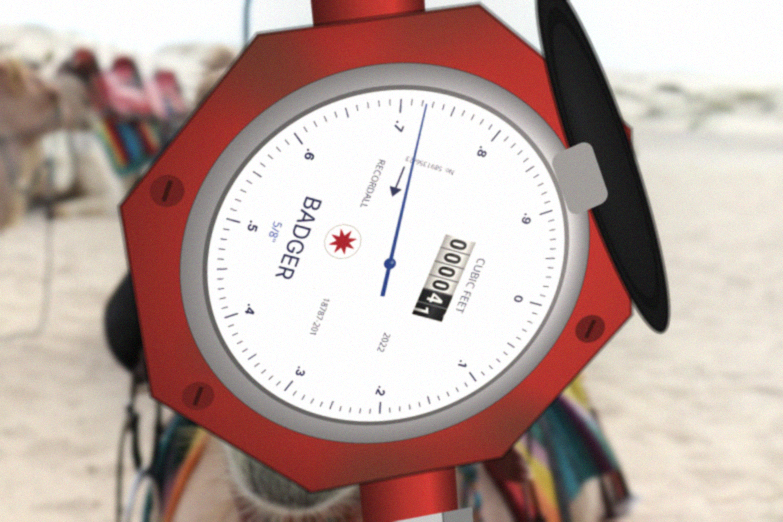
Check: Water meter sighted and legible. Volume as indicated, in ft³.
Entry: 40.72 ft³
